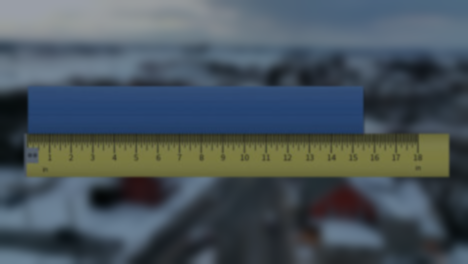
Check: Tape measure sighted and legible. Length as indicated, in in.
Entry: 15.5 in
